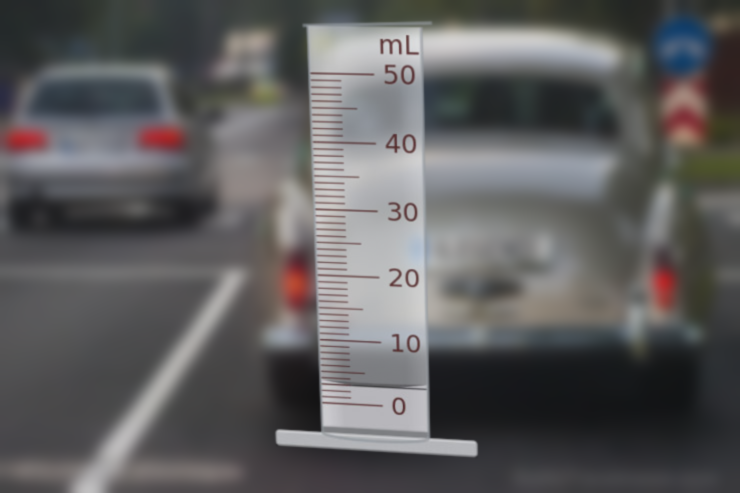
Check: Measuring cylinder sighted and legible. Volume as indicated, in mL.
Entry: 3 mL
